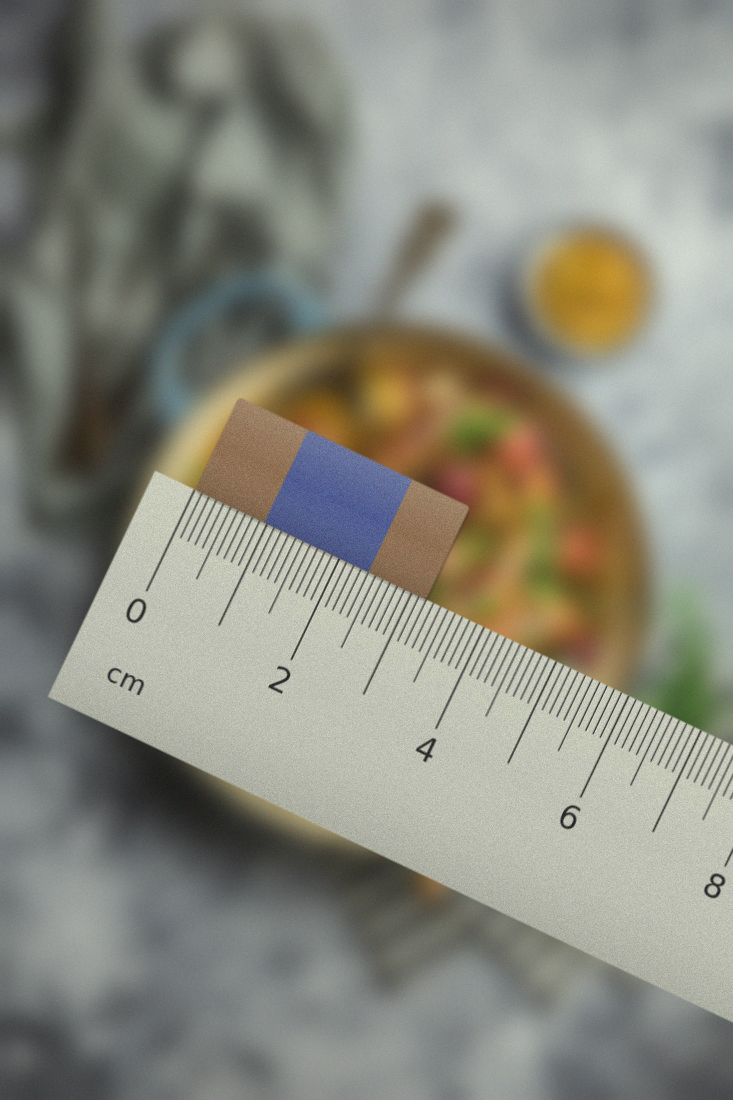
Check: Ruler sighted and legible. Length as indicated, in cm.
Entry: 3.2 cm
